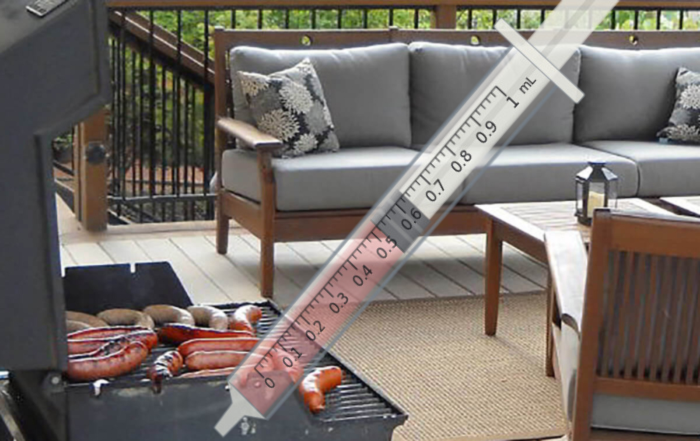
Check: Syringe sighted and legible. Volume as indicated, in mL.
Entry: 0.52 mL
